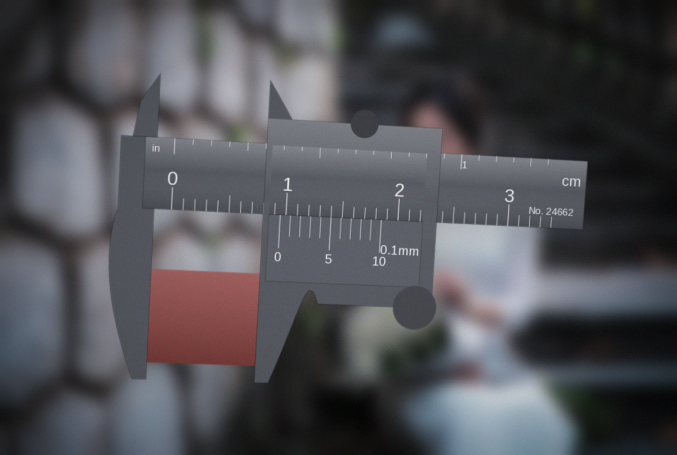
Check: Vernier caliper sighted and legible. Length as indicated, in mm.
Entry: 9.5 mm
